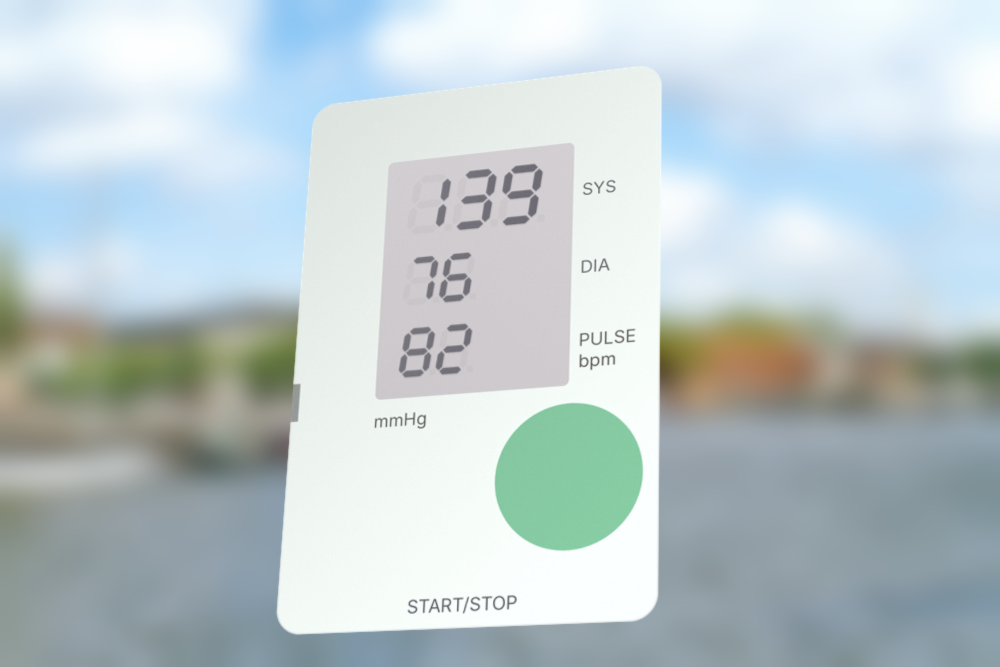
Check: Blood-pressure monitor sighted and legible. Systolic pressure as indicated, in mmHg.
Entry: 139 mmHg
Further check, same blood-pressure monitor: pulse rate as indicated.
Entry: 82 bpm
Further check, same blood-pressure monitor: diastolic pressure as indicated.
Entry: 76 mmHg
